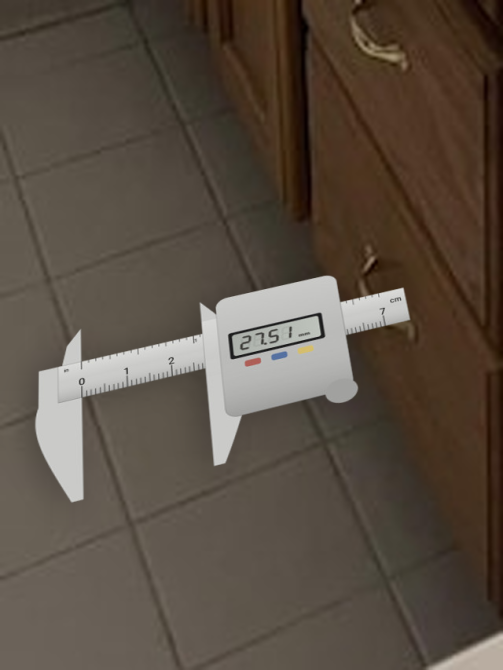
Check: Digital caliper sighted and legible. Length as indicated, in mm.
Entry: 27.51 mm
